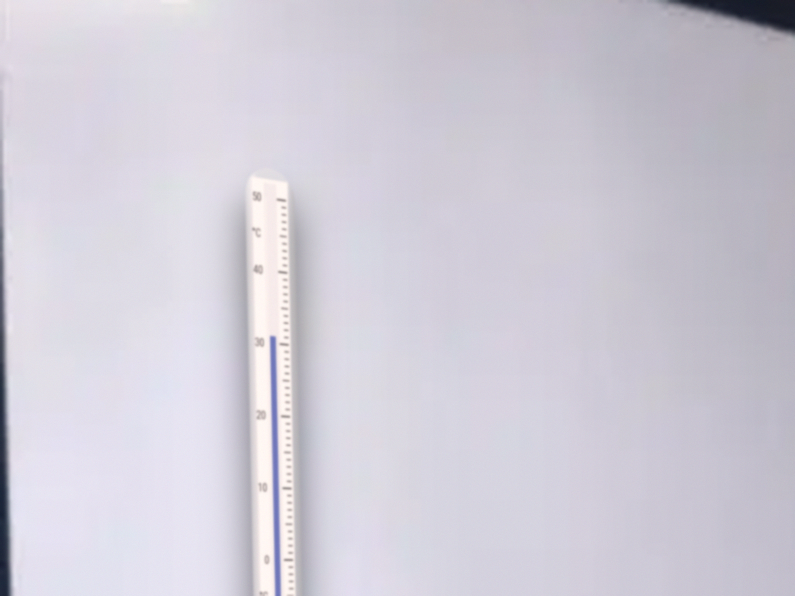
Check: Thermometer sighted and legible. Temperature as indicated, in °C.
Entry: 31 °C
